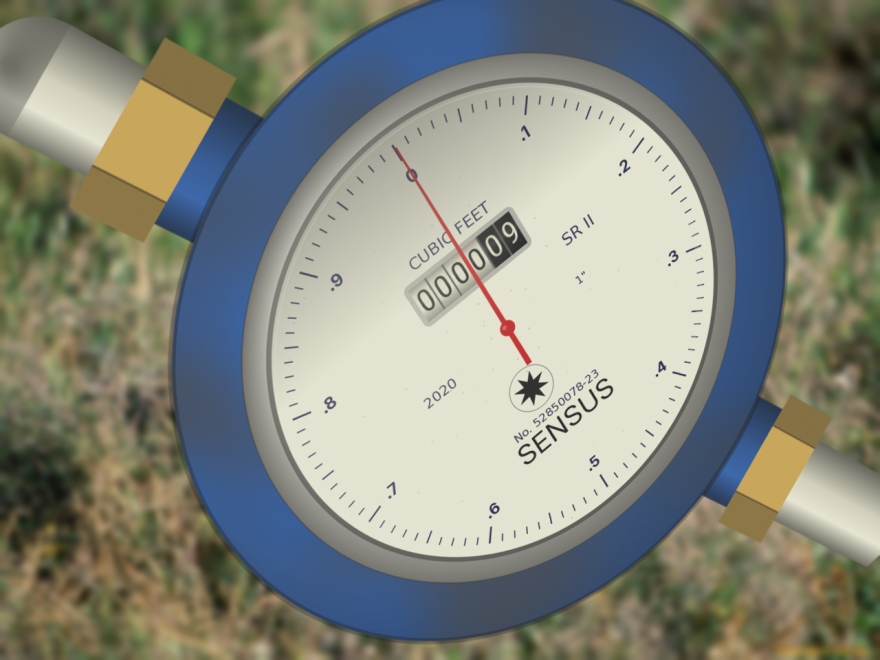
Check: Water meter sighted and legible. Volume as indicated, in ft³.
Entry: 9.00 ft³
